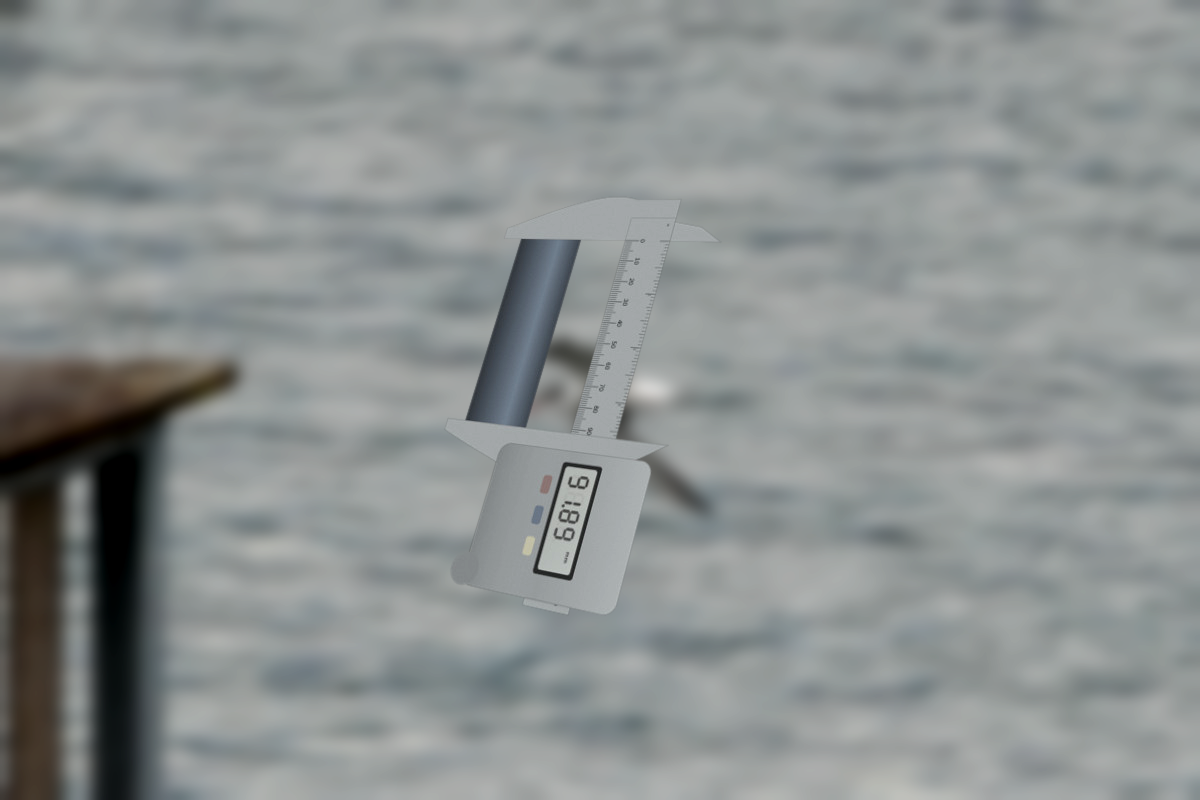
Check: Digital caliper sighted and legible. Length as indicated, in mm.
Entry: 91.89 mm
